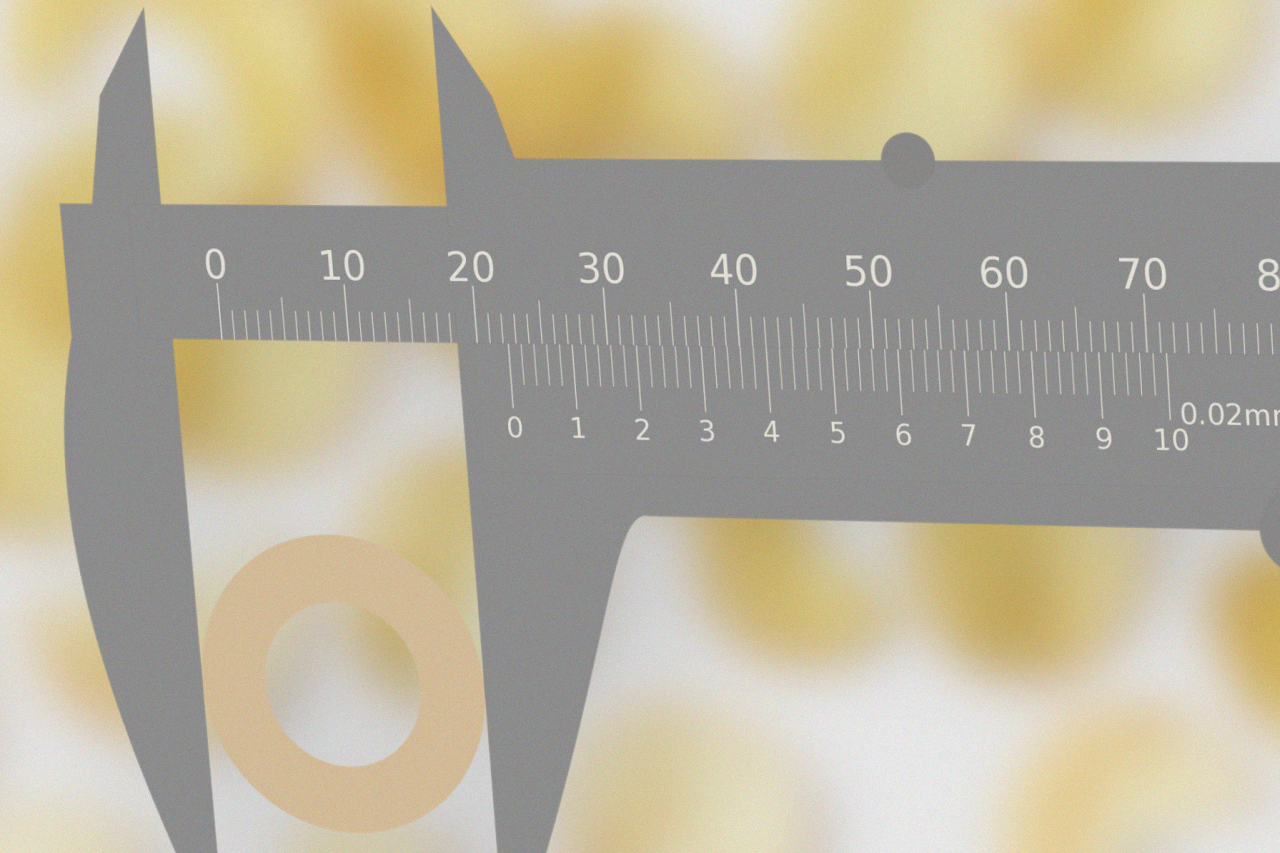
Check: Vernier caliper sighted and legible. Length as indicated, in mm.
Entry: 22.4 mm
